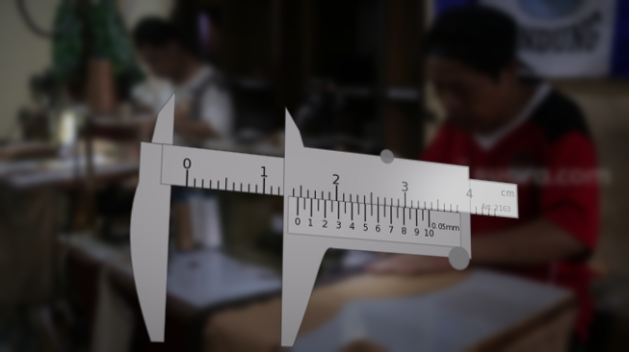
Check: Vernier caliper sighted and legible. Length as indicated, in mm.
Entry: 14.6 mm
